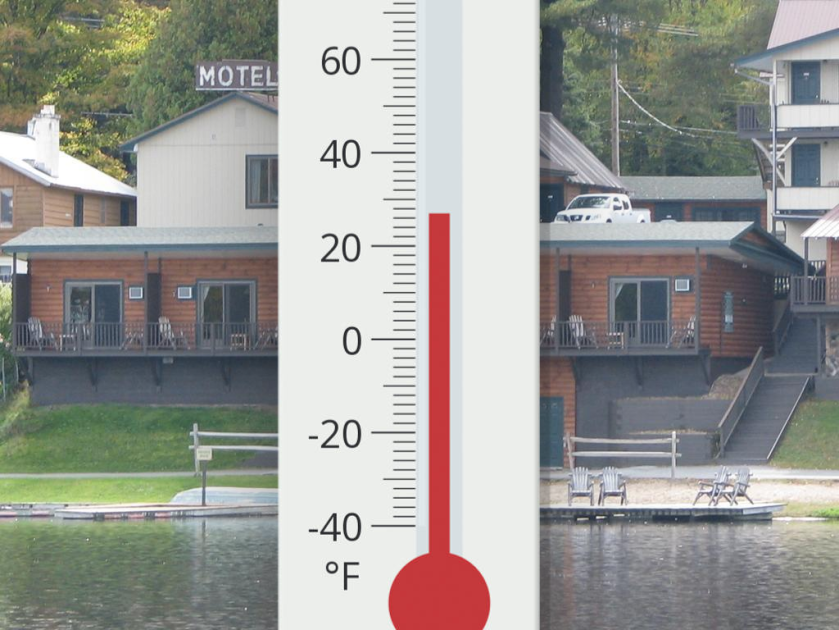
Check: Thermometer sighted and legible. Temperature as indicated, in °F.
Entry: 27 °F
